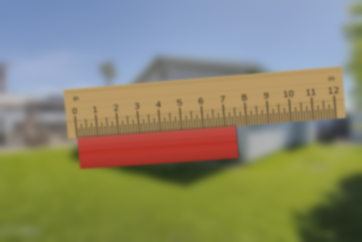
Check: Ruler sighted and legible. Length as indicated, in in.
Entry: 7.5 in
